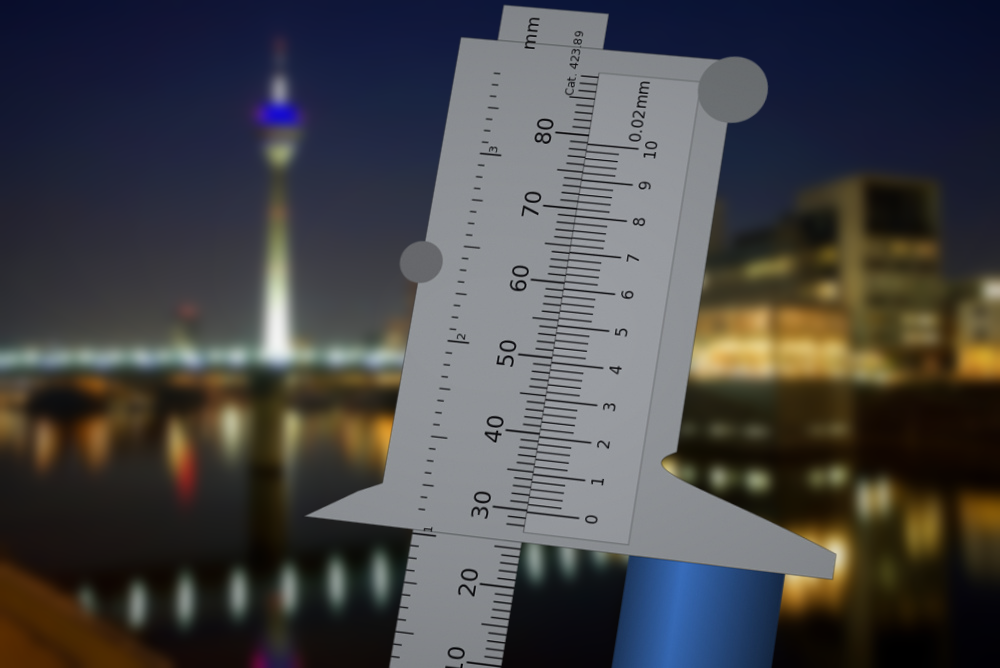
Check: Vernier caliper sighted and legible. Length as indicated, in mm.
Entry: 29.8 mm
